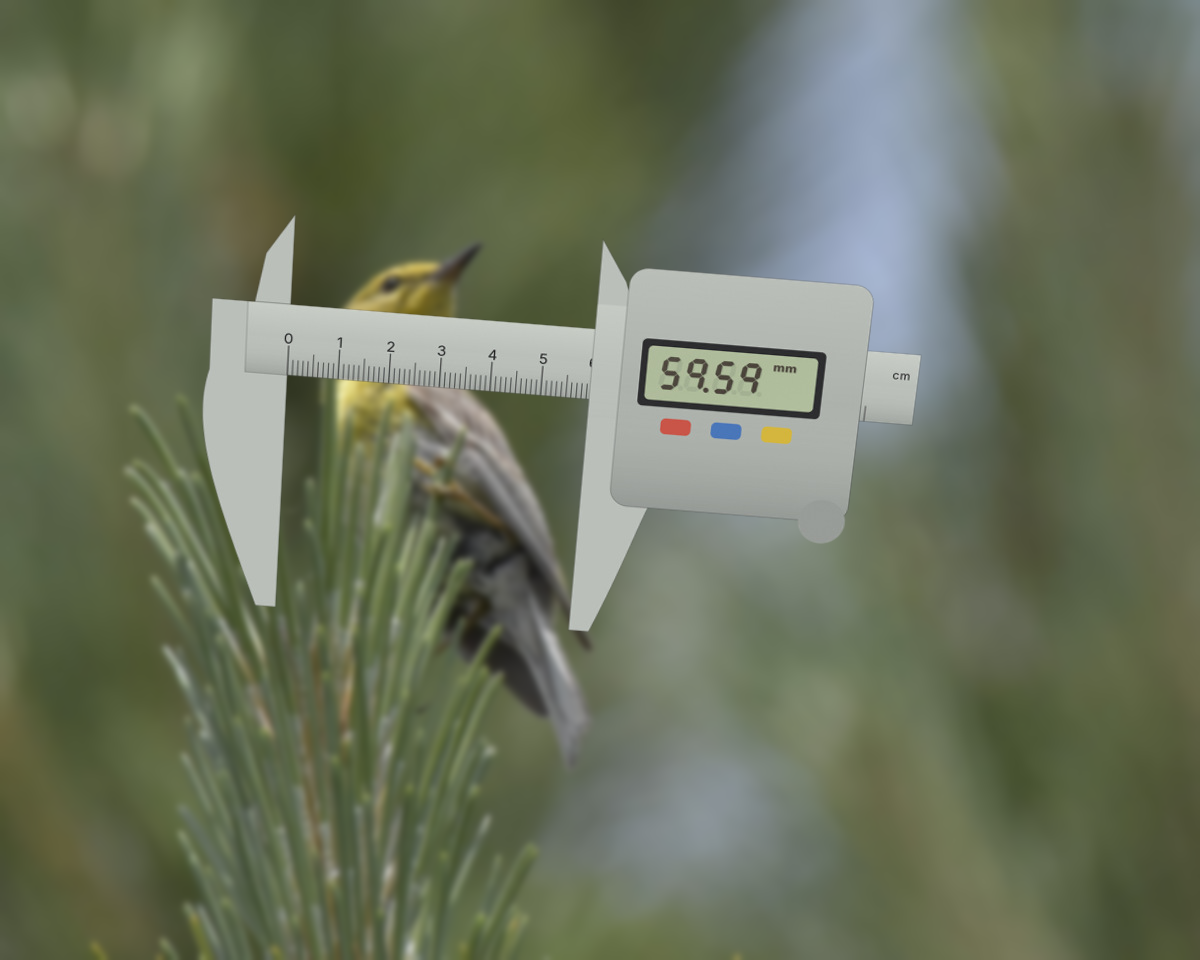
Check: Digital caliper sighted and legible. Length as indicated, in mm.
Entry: 59.59 mm
